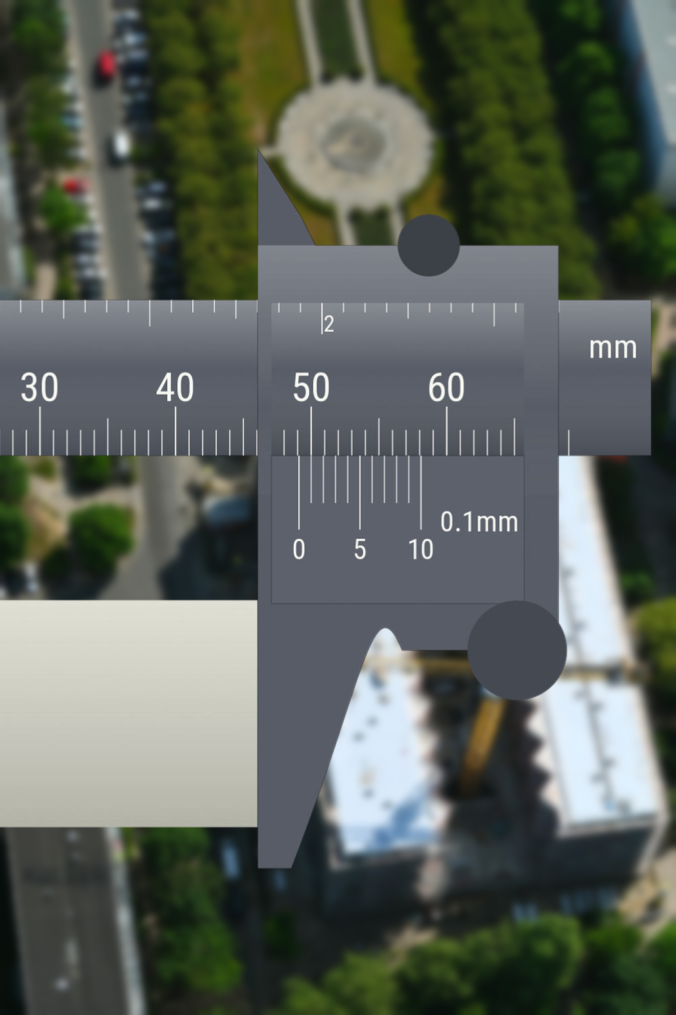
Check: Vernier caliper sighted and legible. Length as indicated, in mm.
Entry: 49.1 mm
